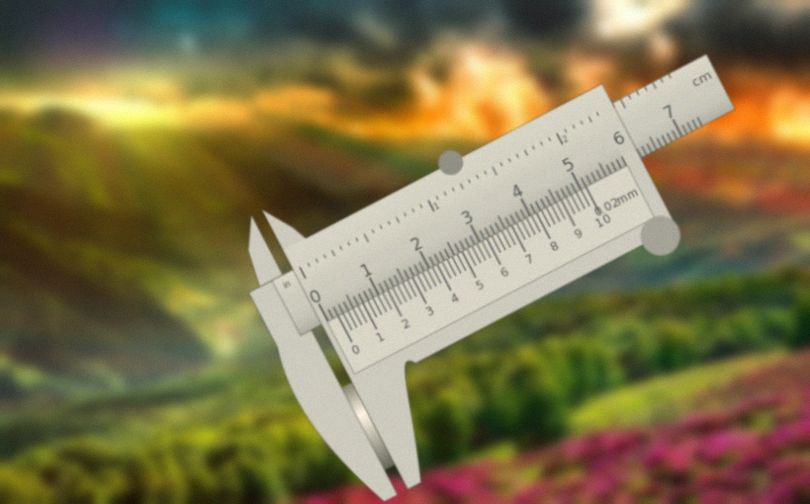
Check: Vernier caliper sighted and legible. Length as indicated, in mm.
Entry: 2.0 mm
